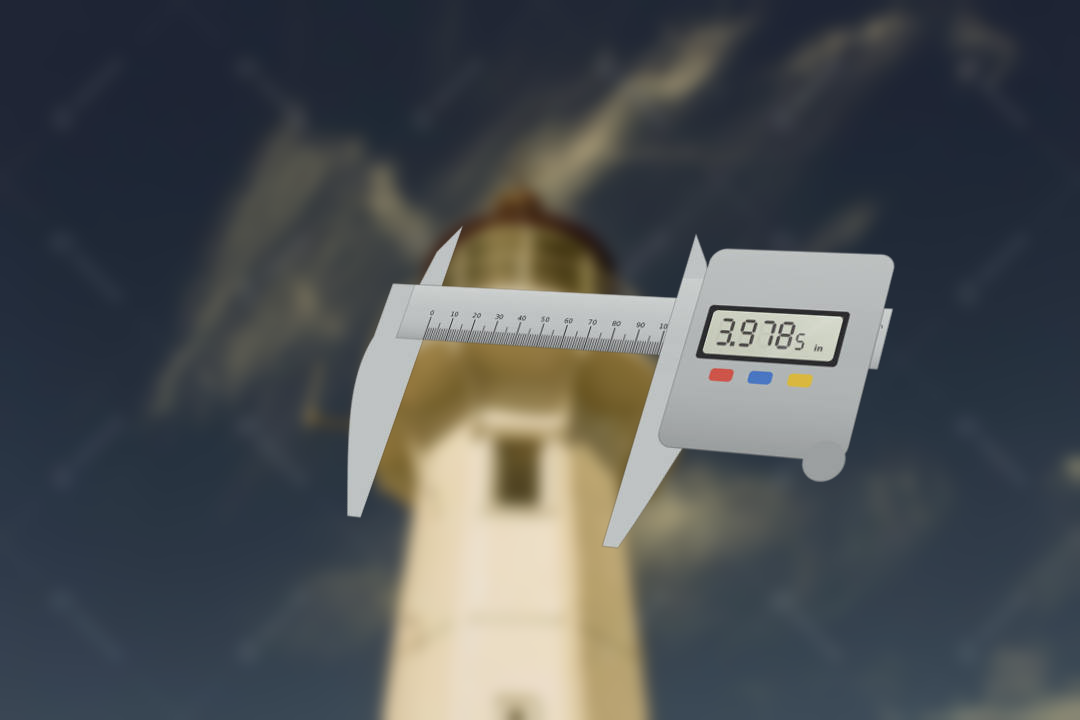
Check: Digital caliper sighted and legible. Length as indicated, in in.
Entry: 3.9785 in
